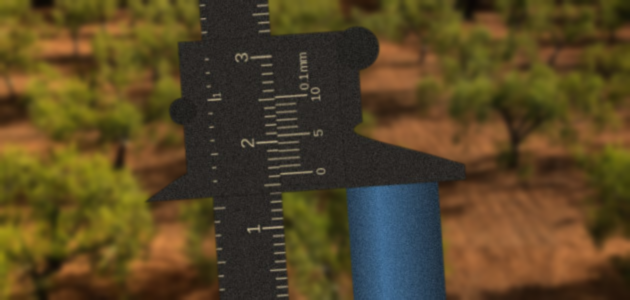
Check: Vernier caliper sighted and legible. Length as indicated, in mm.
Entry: 16.2 mm
